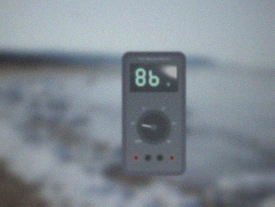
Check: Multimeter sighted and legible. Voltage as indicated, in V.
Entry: 86 V
